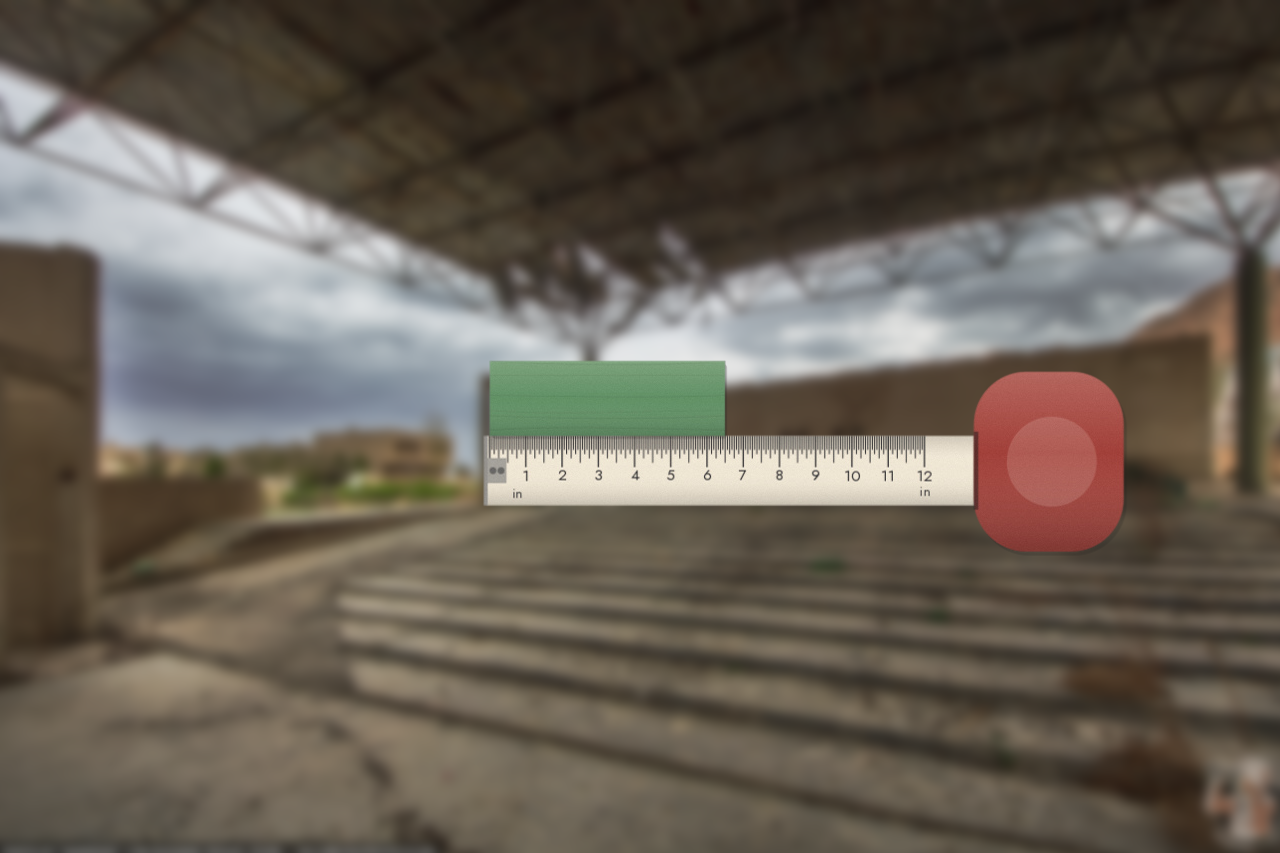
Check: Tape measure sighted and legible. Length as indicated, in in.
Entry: 6.5 in
